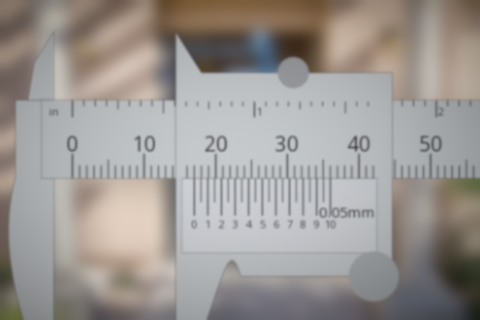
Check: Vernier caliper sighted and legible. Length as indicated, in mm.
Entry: 17.0 mm
